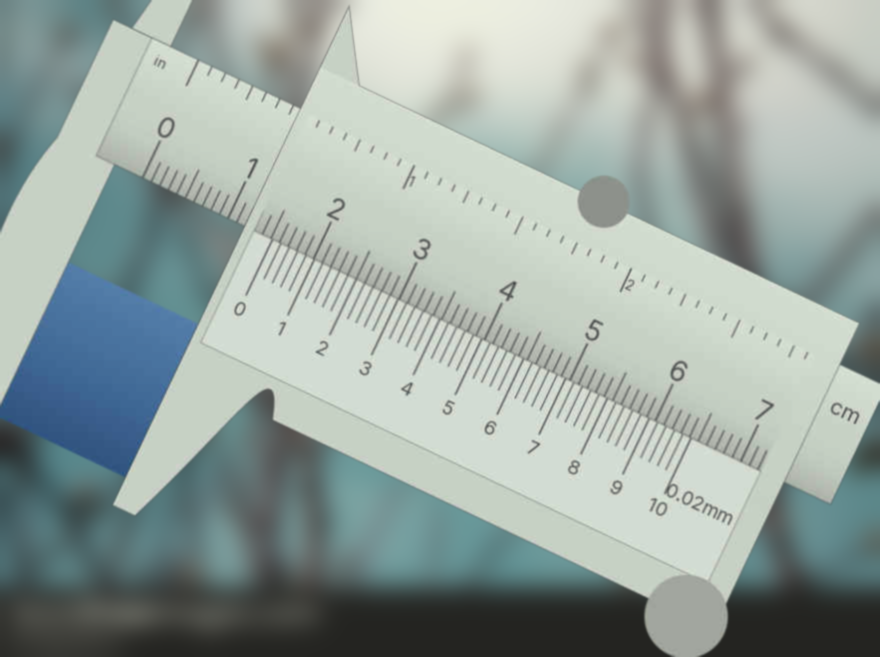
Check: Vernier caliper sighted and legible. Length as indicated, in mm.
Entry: 15.2 mm
